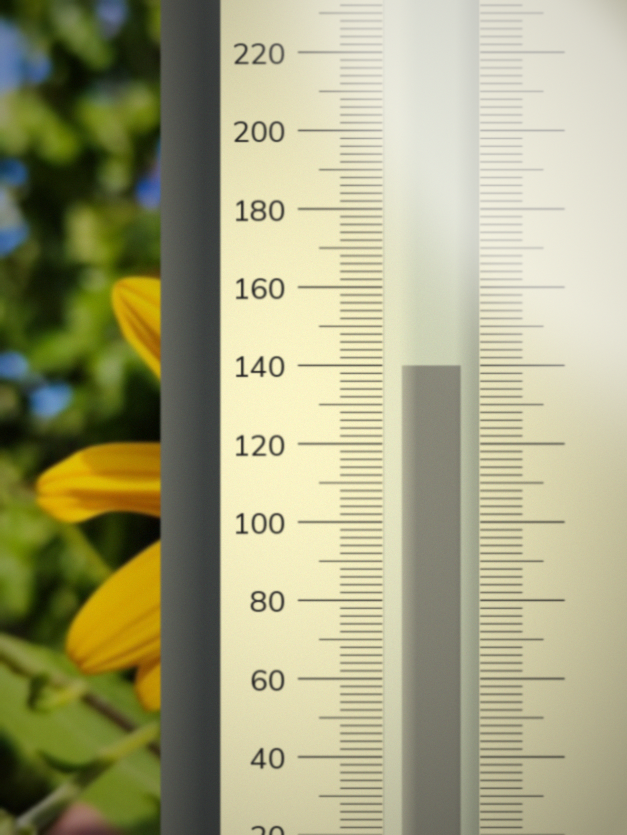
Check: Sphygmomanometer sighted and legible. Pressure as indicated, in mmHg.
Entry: 140 mmHg
